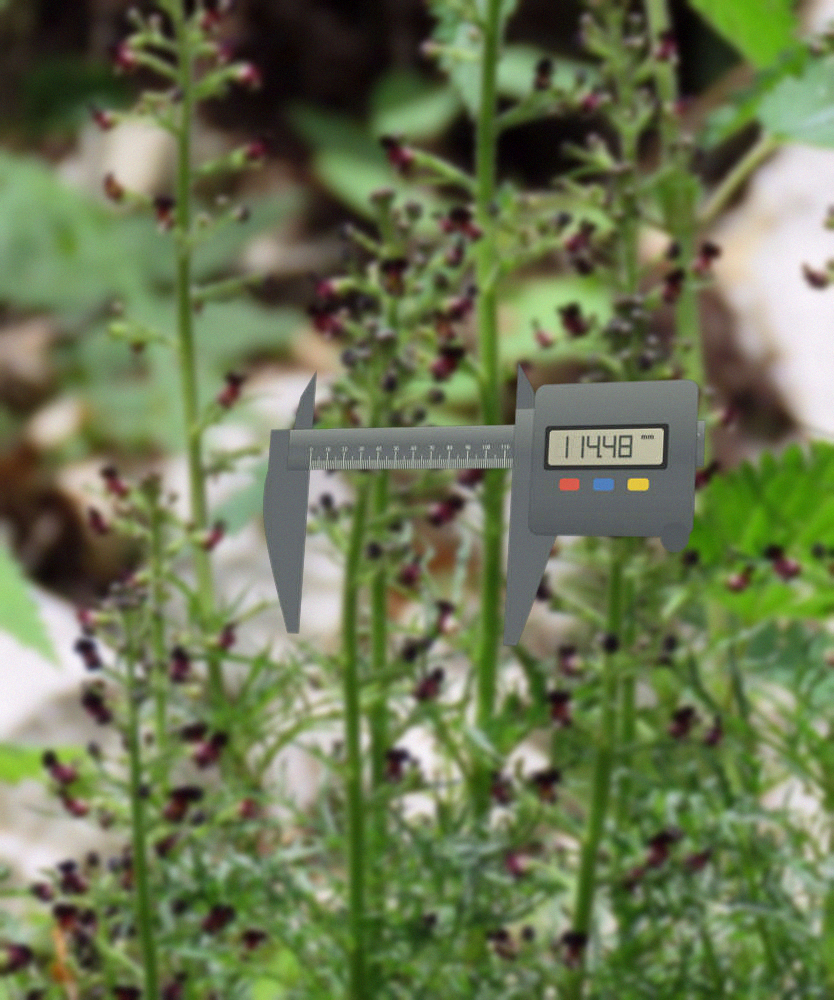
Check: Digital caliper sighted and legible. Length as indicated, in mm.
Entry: 114.48 mm
